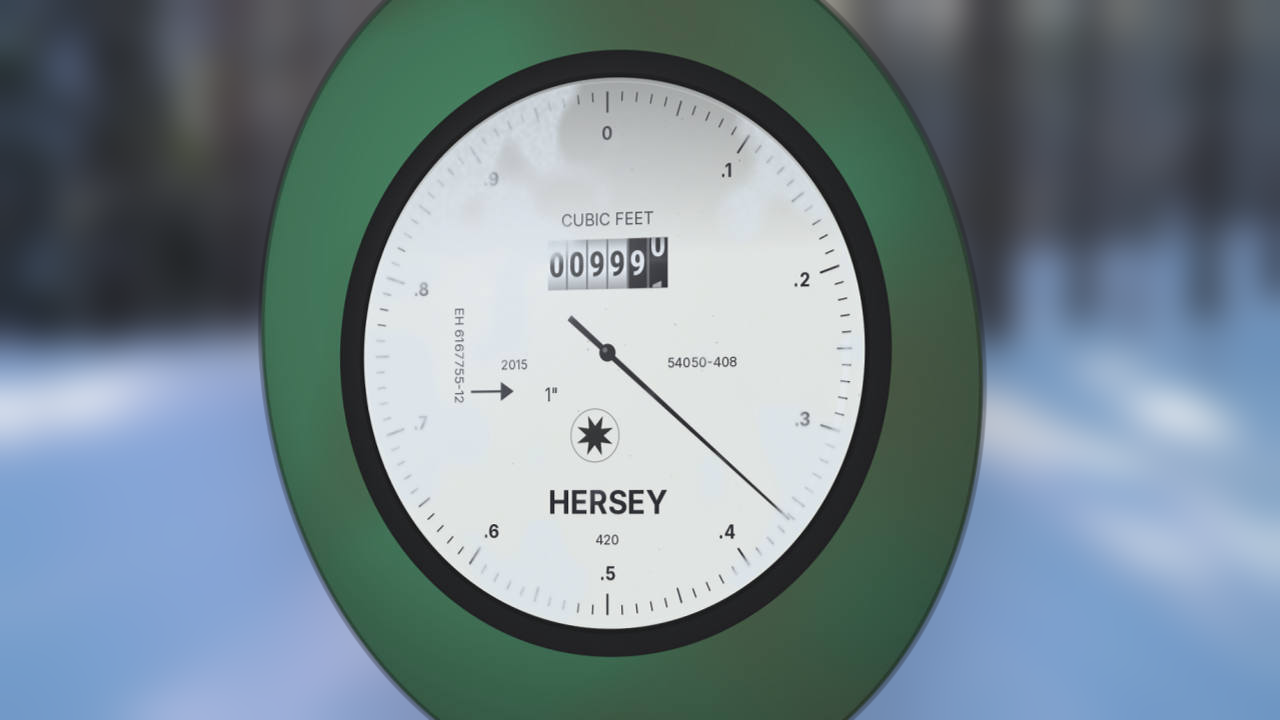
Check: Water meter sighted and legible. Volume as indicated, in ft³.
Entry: 9990.36 ft³
